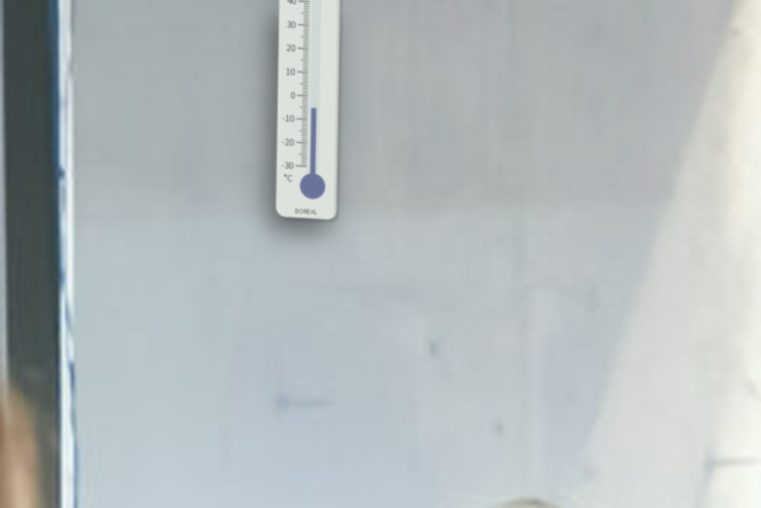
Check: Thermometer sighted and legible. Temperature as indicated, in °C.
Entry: -5 °C
